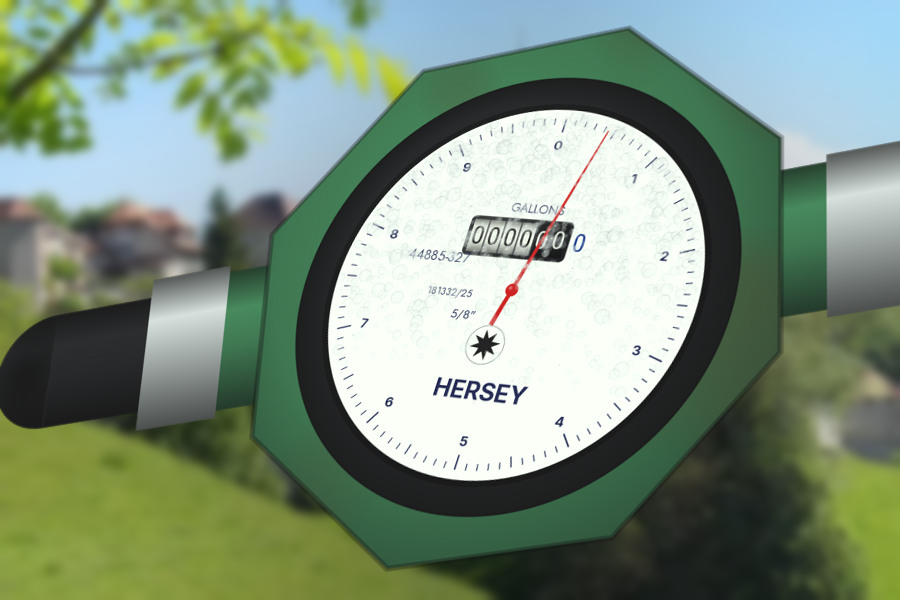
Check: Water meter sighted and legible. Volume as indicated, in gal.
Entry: 0.4 gal
